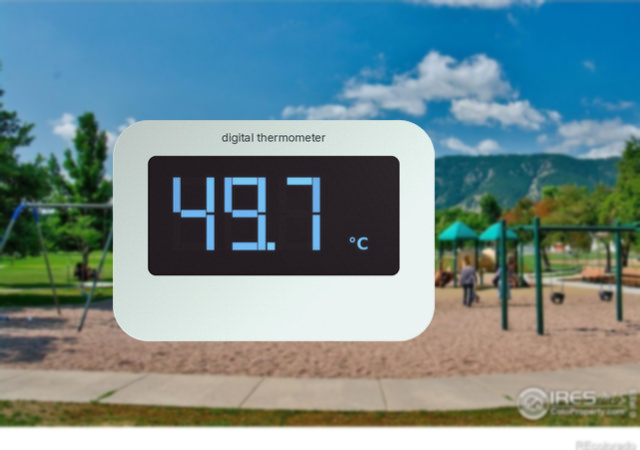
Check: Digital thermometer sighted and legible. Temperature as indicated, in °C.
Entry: 49.7 °C
